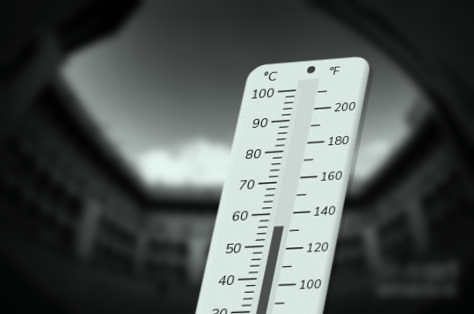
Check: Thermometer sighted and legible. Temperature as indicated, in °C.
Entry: 56 °C
